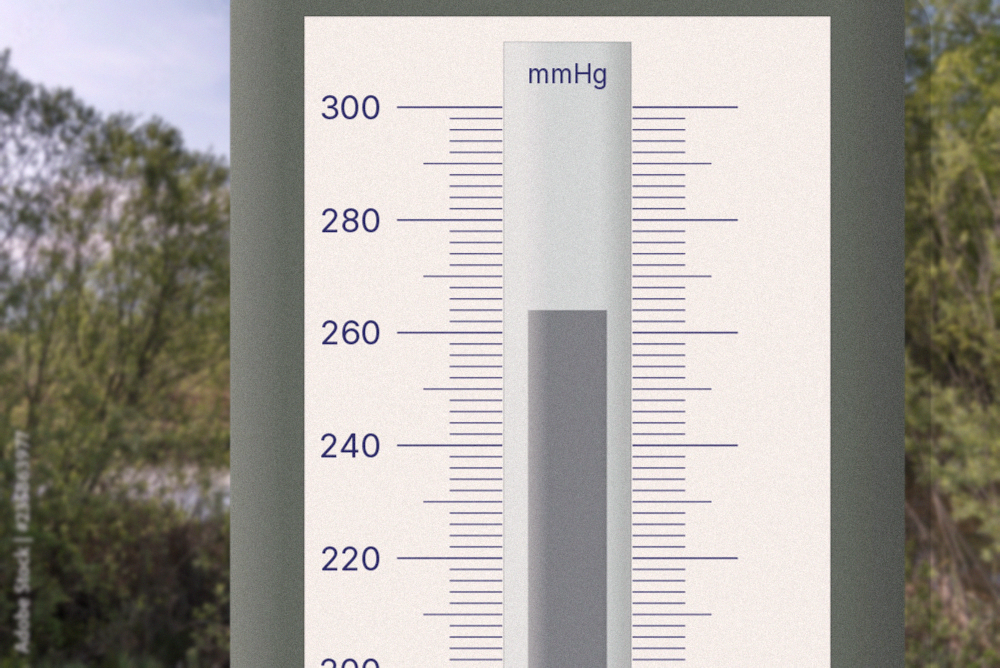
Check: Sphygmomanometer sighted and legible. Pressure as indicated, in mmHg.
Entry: 264 mmHg
